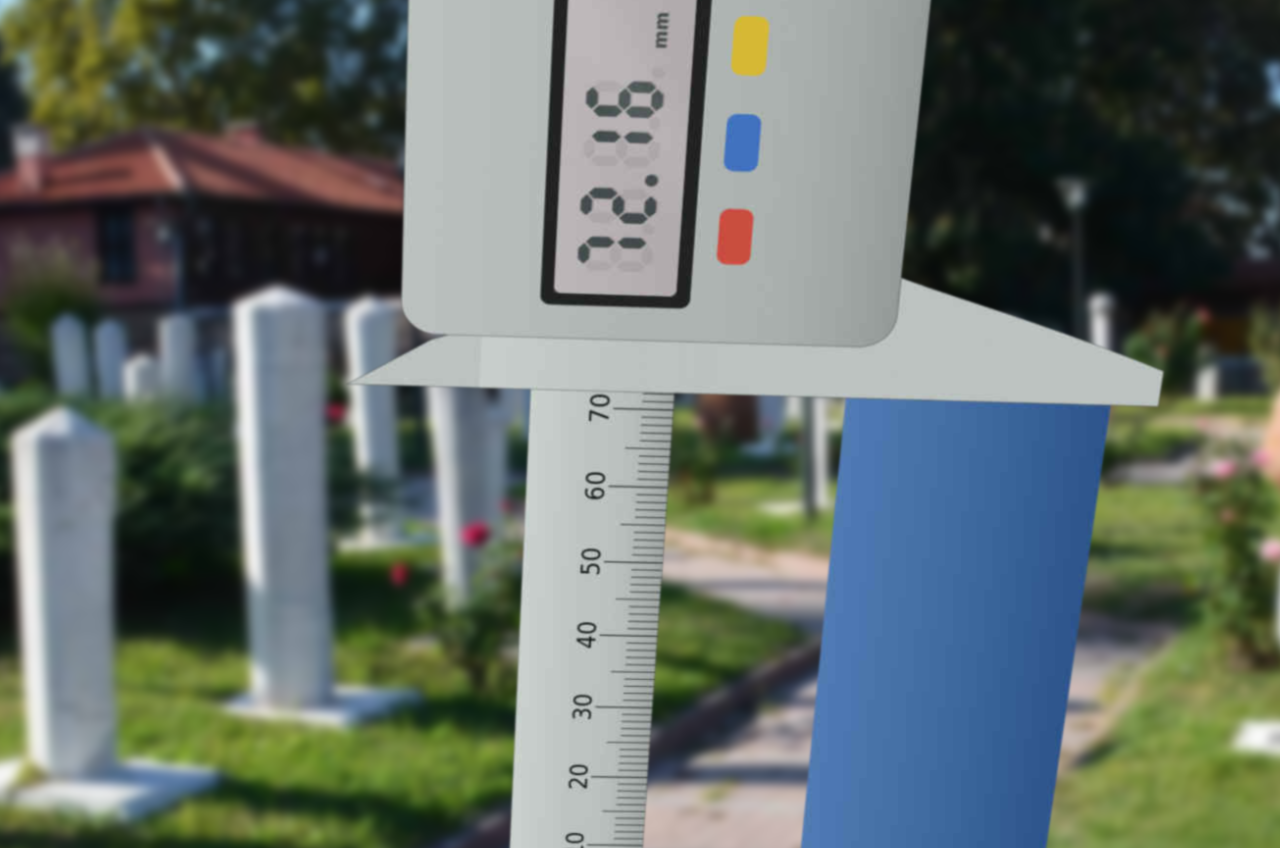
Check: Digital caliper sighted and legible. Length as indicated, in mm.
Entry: 72.16 mm
